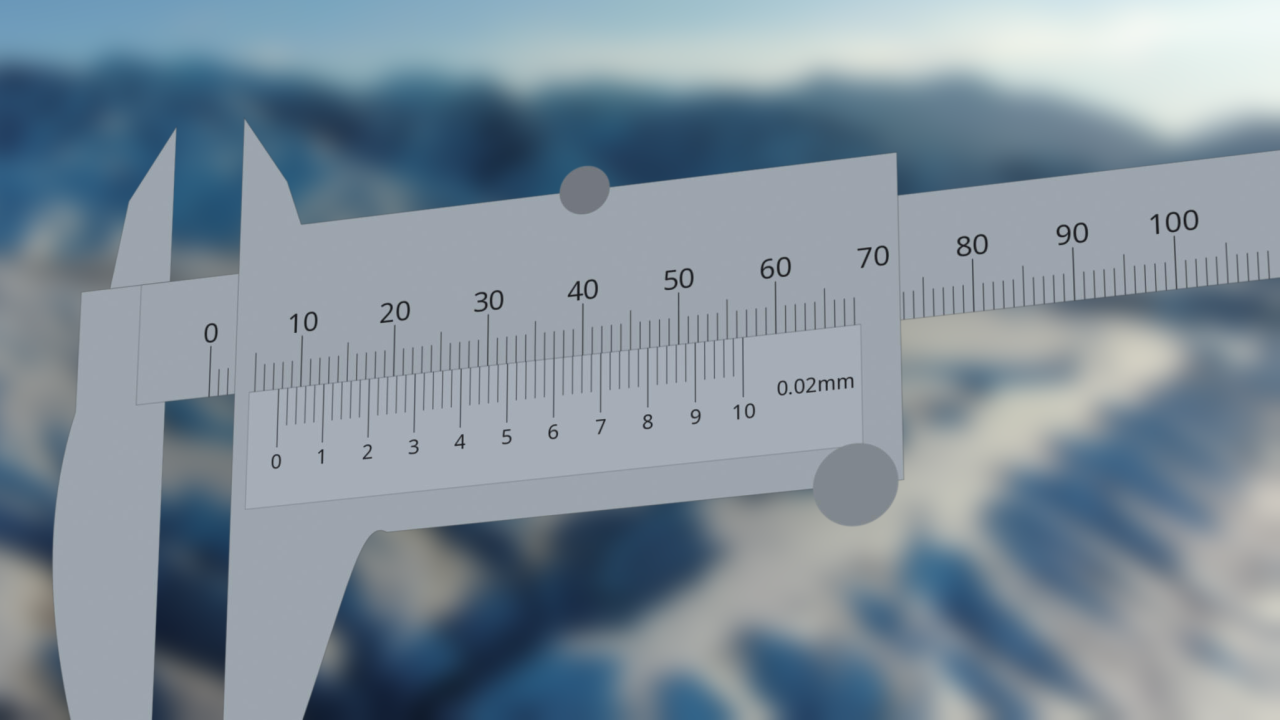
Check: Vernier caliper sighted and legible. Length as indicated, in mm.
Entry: 7.6 mm
